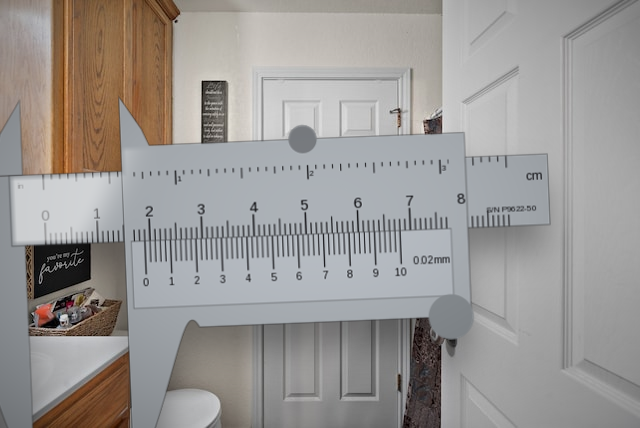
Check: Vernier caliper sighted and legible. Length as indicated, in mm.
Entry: 19.0 mm
